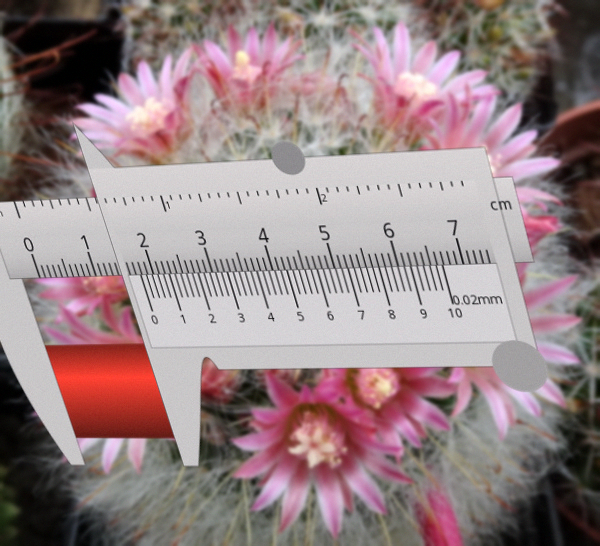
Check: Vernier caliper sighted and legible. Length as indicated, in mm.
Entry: 17.8 mm
